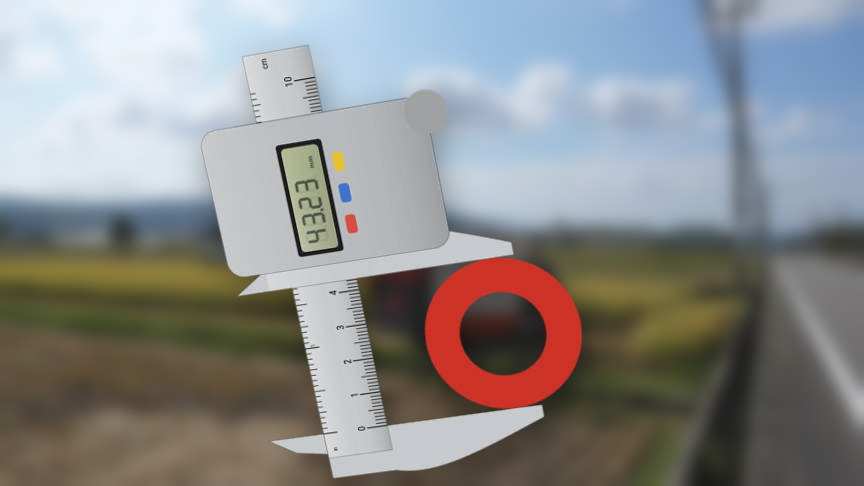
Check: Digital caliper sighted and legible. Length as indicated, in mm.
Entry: 43.23 mm
